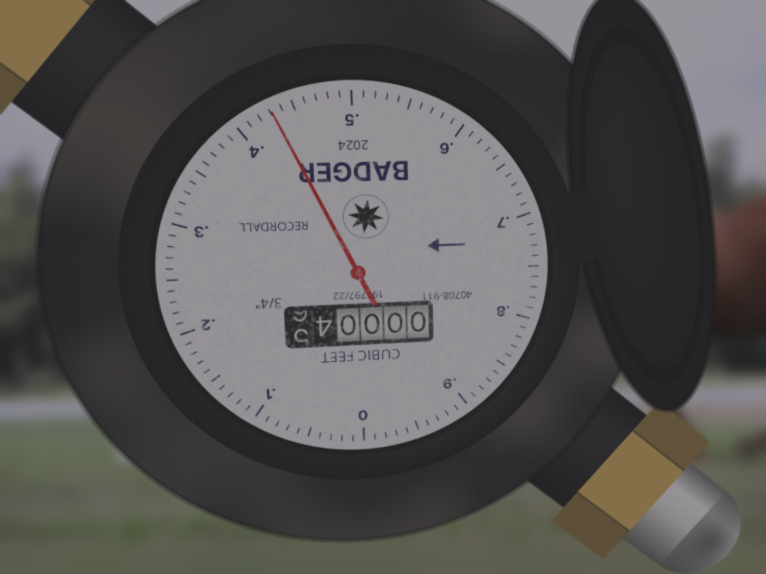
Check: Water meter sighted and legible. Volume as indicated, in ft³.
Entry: 45.43 ft³
